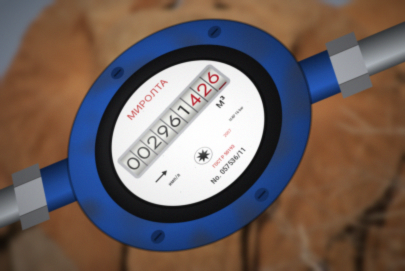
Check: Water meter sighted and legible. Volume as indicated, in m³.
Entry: 2961.426 m³
